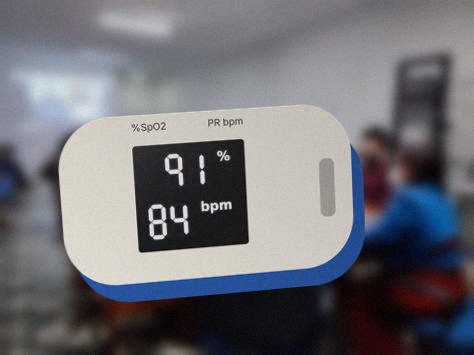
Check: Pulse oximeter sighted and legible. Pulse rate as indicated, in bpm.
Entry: 84 bpm
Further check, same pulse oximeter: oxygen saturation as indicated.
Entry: 91 %
